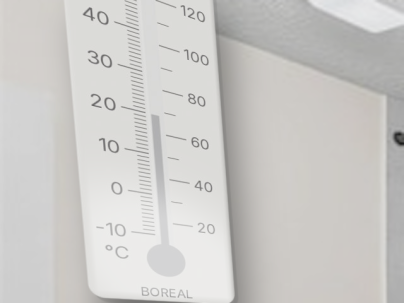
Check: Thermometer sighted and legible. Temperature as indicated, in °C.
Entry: 20 °C
